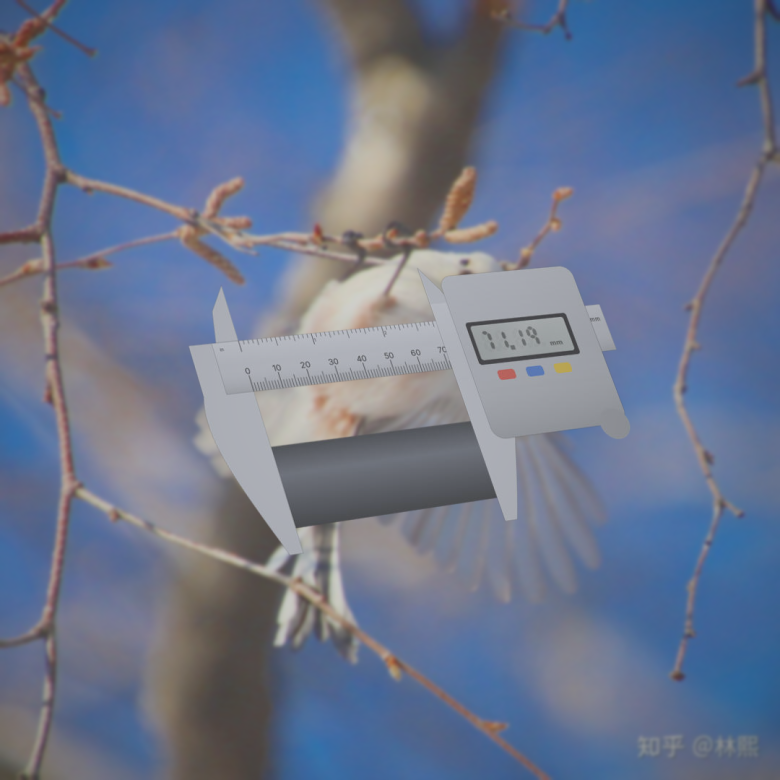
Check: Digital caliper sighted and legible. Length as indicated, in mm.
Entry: 71.19 mm
